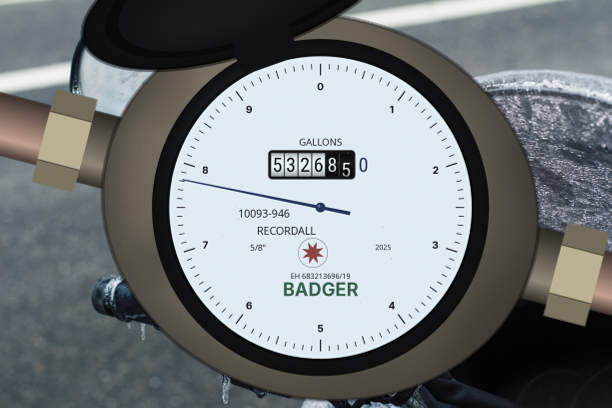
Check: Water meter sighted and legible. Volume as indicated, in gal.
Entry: 5326847.8 gal
